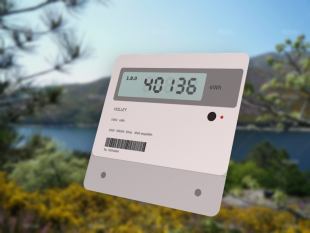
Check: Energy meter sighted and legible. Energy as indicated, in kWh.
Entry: 40136 kWh
